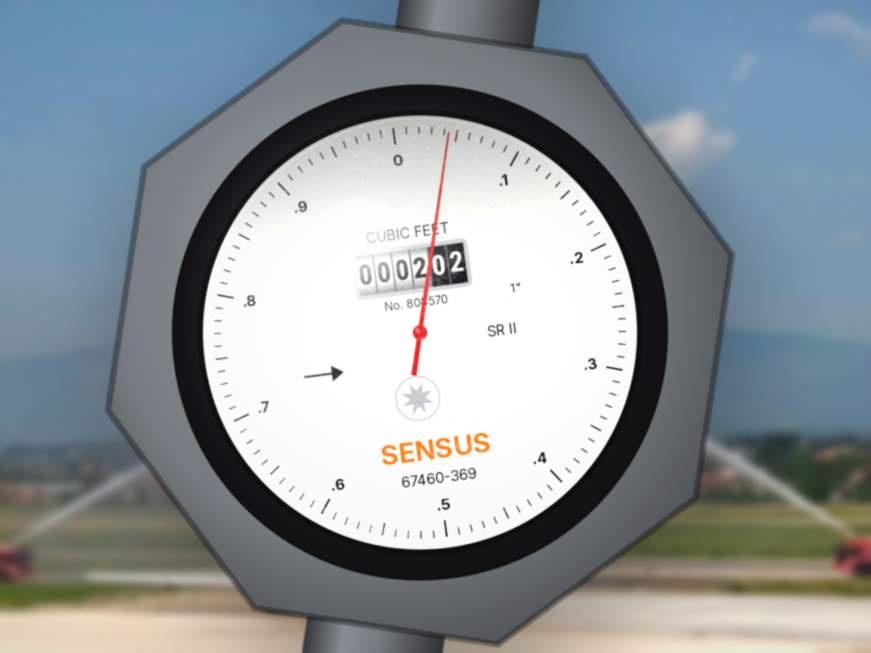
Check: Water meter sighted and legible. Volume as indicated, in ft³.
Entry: 202.04 ft³
